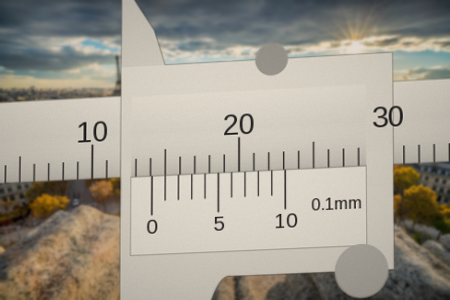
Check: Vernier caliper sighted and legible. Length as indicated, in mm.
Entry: 14.1 mm
